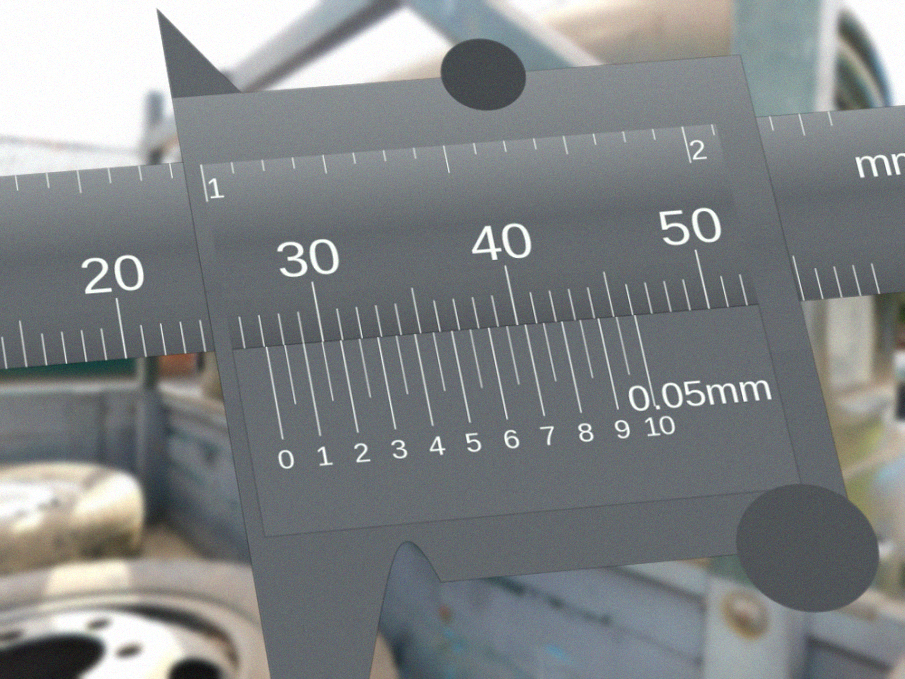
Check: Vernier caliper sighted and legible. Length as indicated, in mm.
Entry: 27.1 mm
